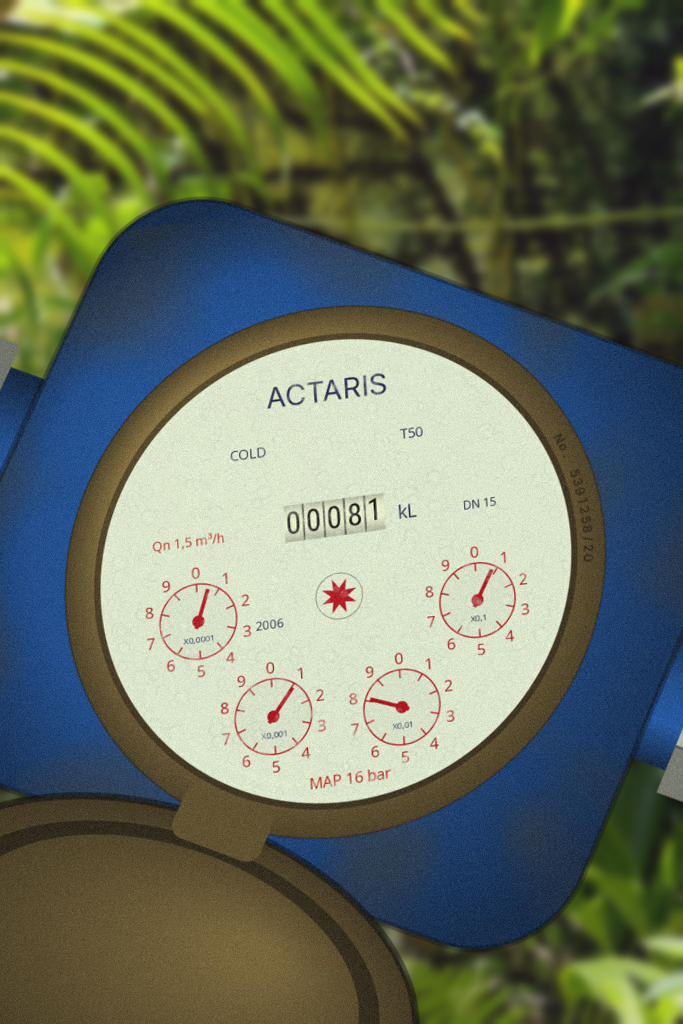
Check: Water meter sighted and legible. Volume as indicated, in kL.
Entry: 81.0810 kL
